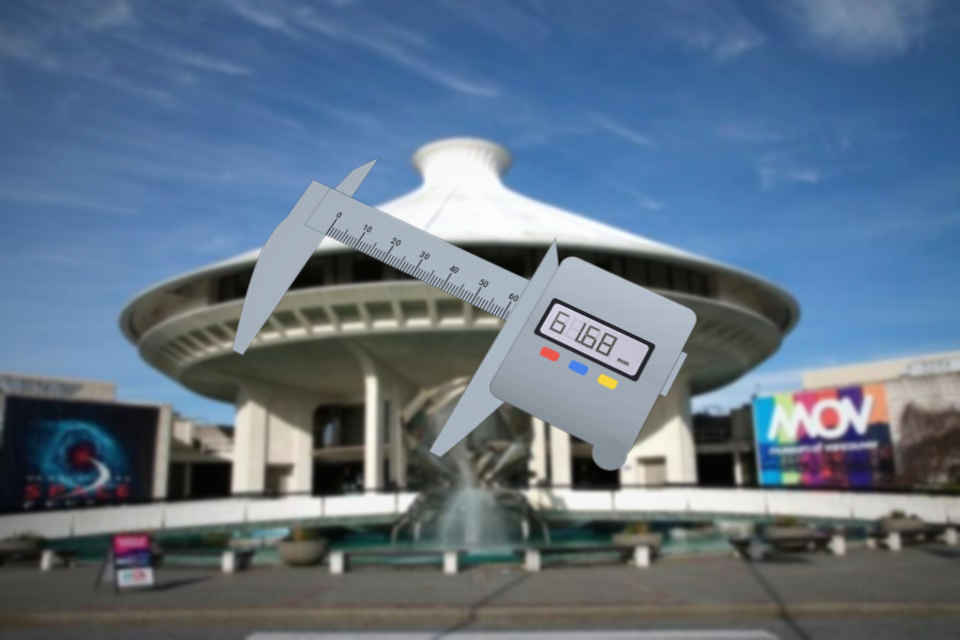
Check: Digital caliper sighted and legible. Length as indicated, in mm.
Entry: 61.68 mm
